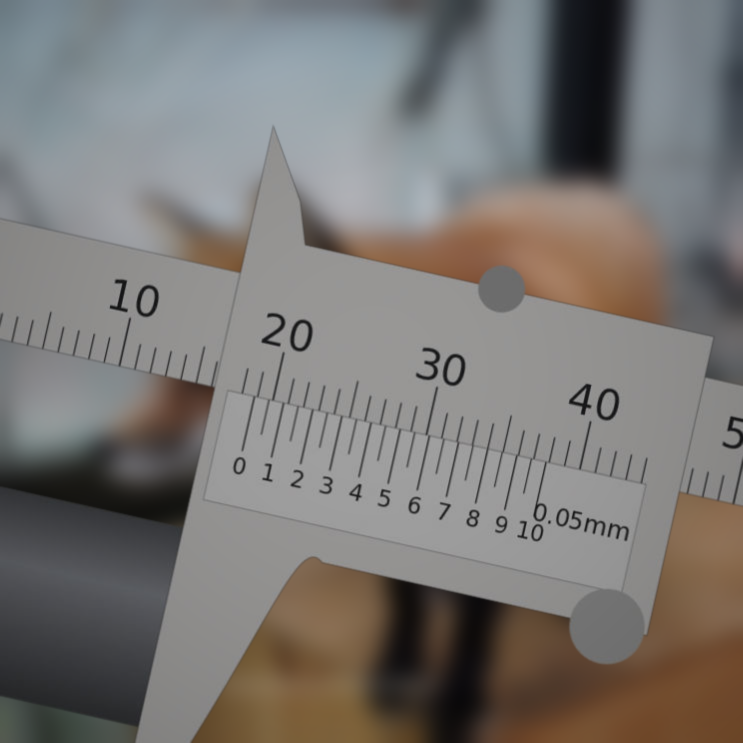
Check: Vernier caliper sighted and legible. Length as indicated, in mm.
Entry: 18.8 mm
